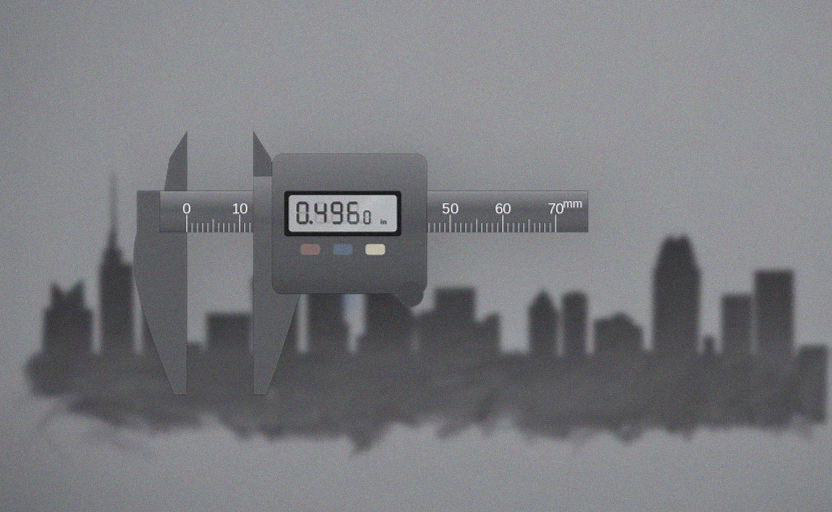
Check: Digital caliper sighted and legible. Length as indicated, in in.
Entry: 0.4960 in
